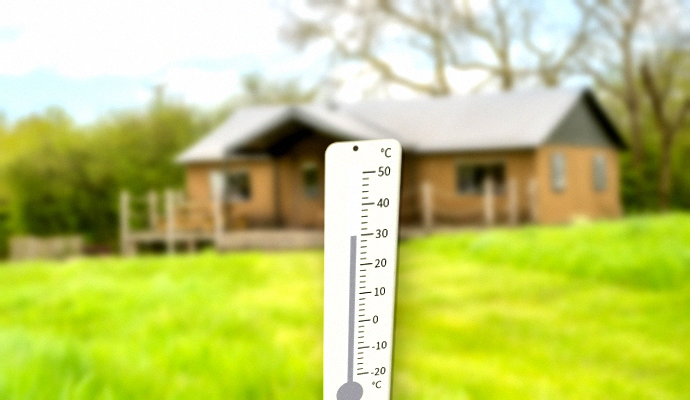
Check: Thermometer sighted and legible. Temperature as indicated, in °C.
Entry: 30 °C
